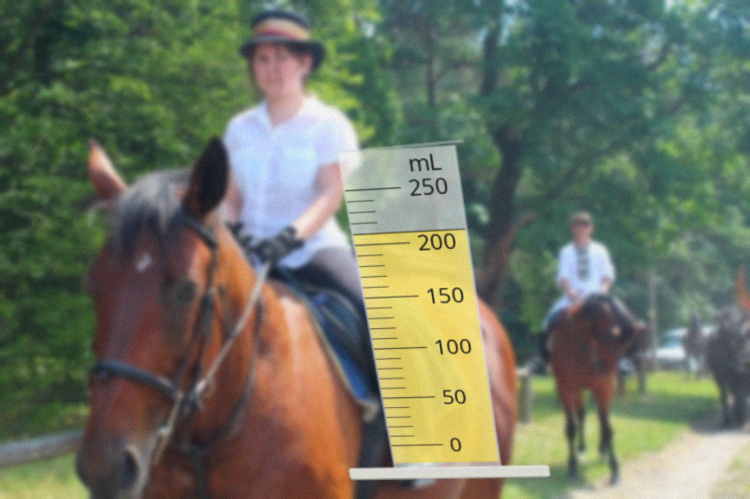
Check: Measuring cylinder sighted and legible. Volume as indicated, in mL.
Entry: 210 mL
